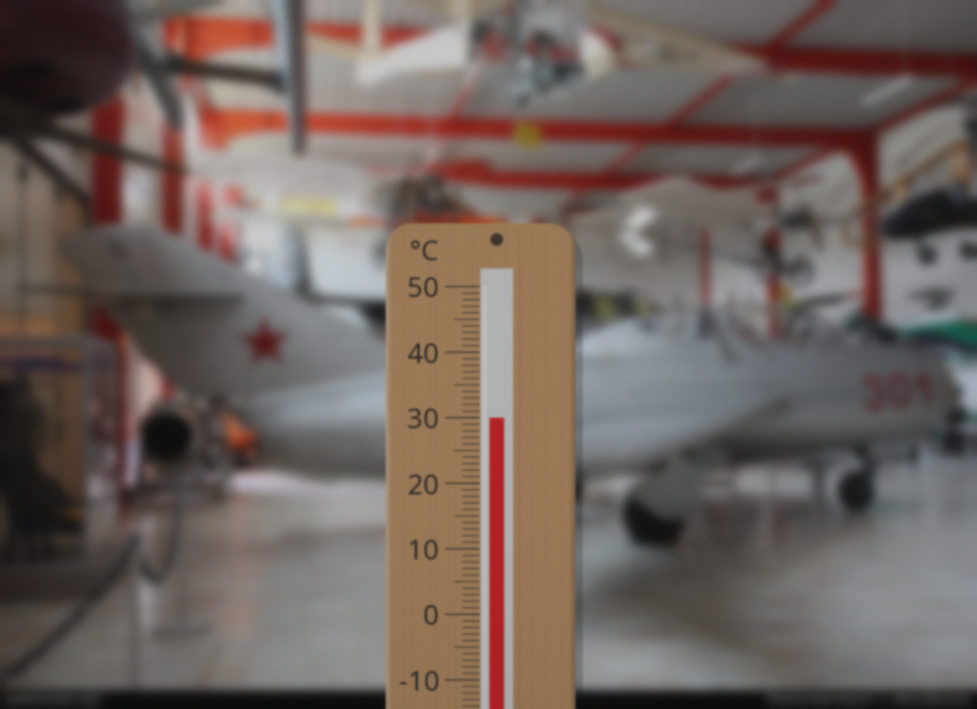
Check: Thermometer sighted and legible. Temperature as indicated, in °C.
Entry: 30 °C
